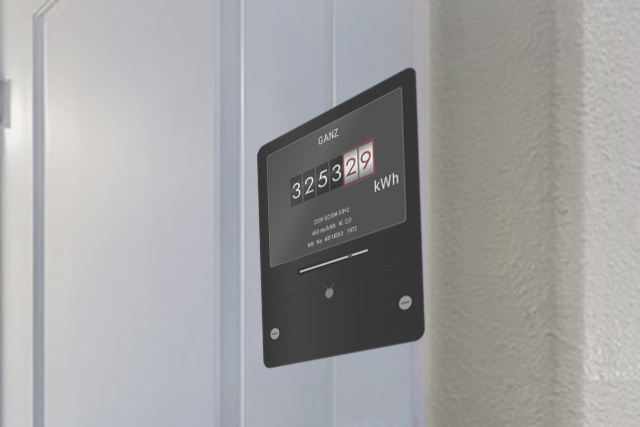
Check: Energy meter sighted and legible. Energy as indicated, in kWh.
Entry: 3253.29 kWh
